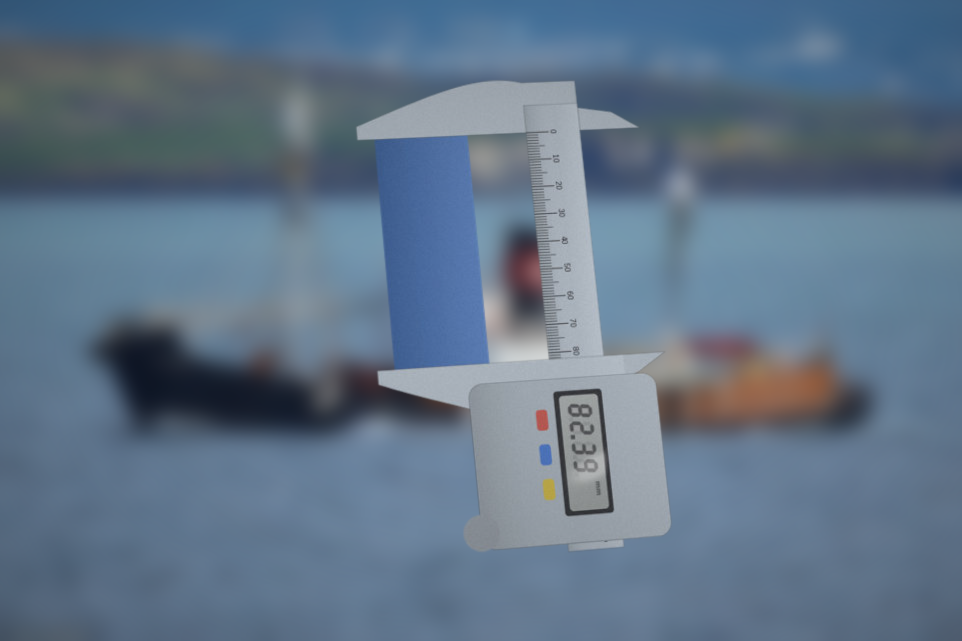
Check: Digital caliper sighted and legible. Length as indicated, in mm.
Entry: 82.39 mm
